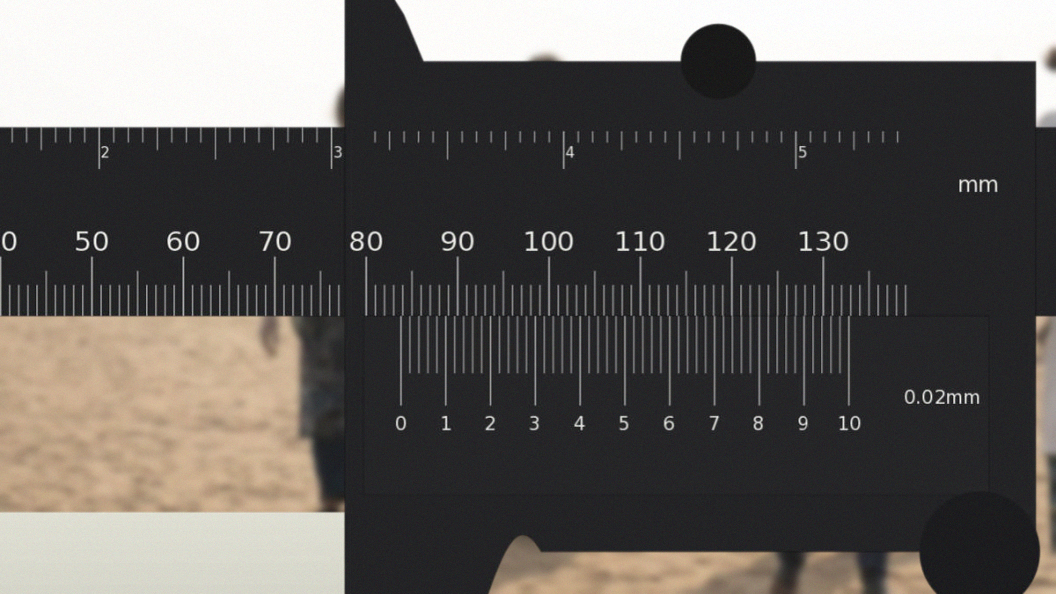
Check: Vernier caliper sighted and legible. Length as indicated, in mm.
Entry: 83.8 mm
